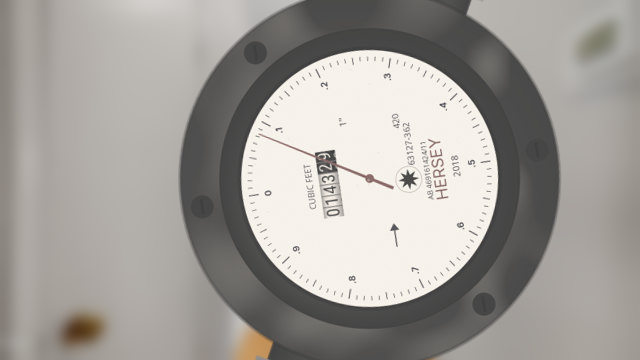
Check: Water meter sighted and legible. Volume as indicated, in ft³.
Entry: 14329.08 ft³
